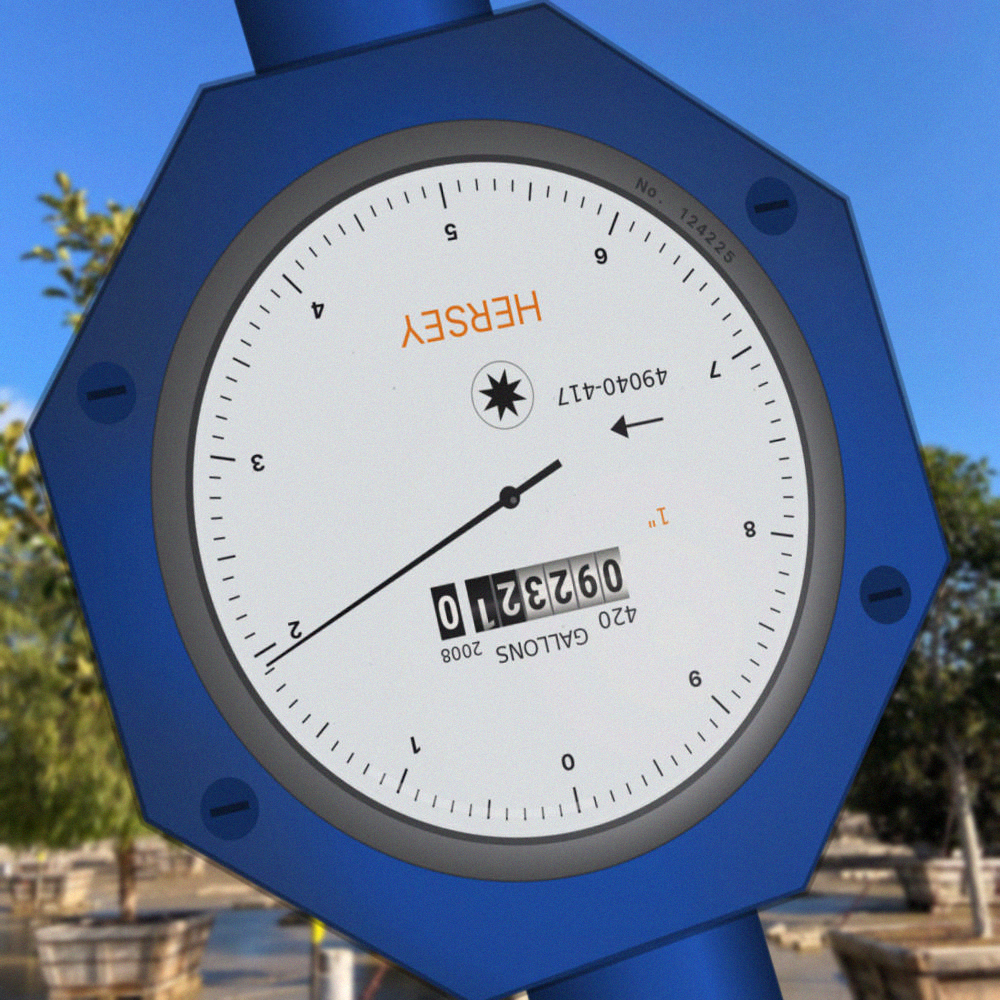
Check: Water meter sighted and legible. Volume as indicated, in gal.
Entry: 923211.9 gal
